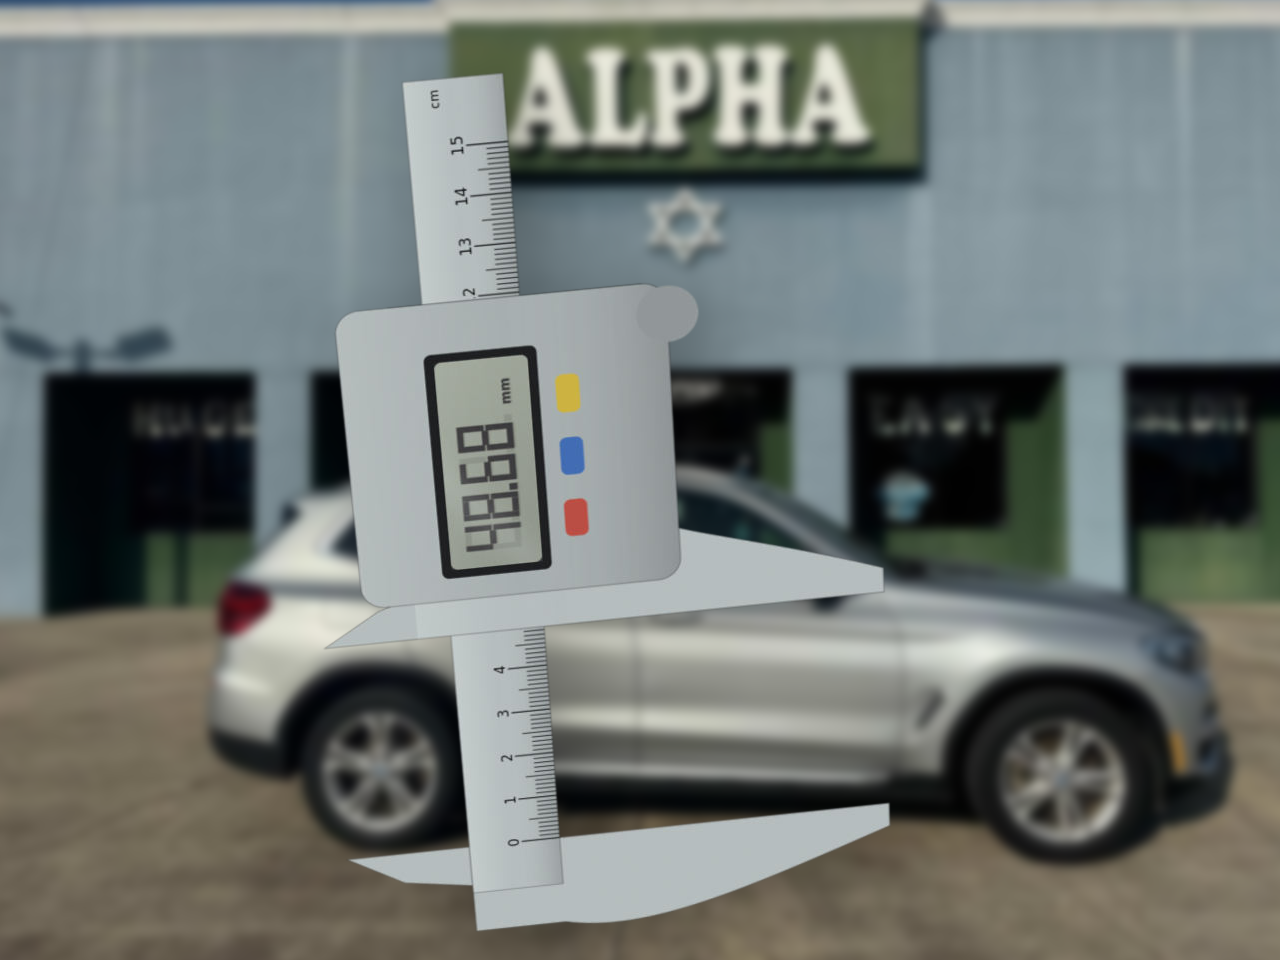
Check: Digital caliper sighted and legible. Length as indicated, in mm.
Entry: 48.68 mm
